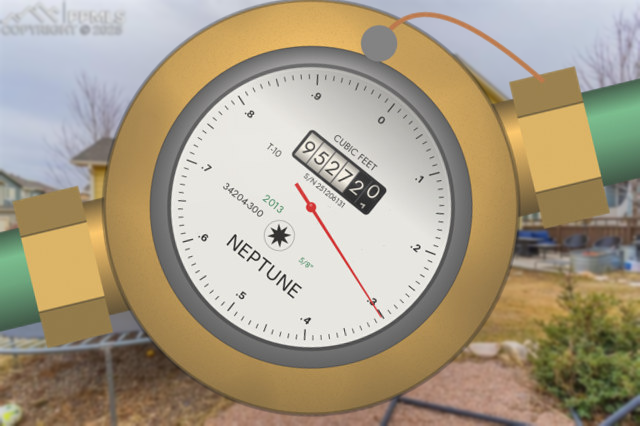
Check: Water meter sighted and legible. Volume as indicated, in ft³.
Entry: 952720.30 ft³
